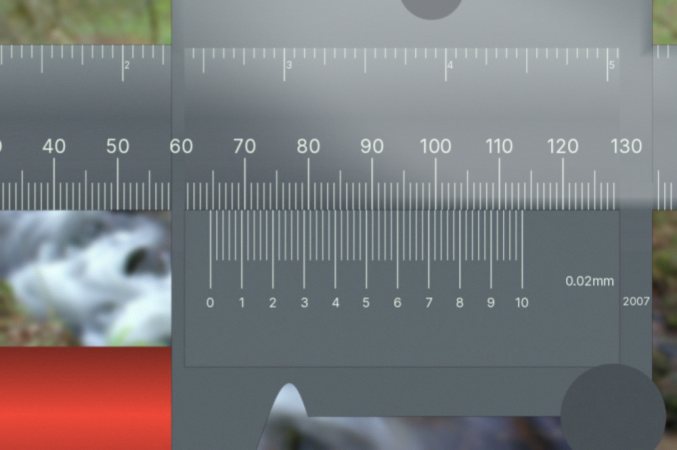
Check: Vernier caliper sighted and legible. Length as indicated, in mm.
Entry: 64.6 mm
